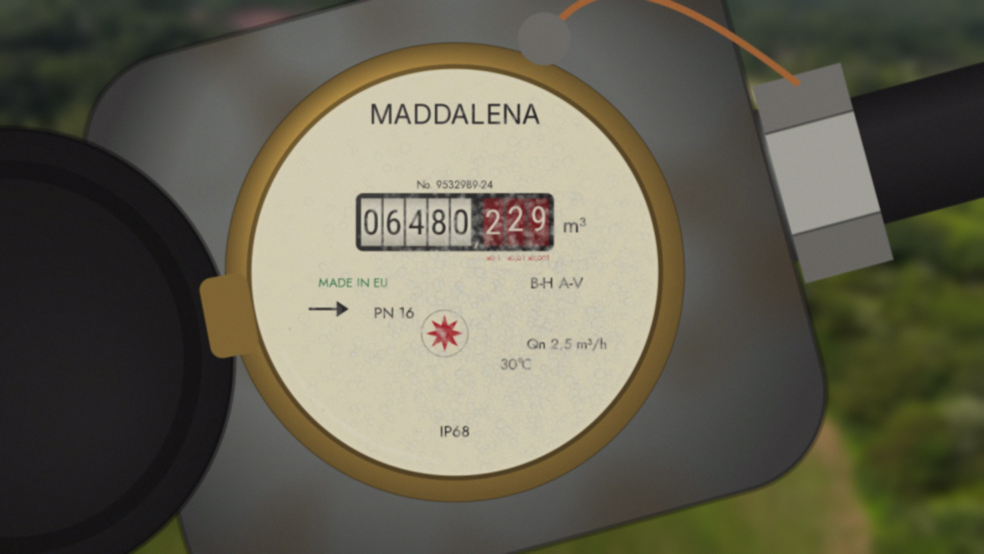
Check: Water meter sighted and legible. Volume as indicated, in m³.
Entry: 6480.229 m³
